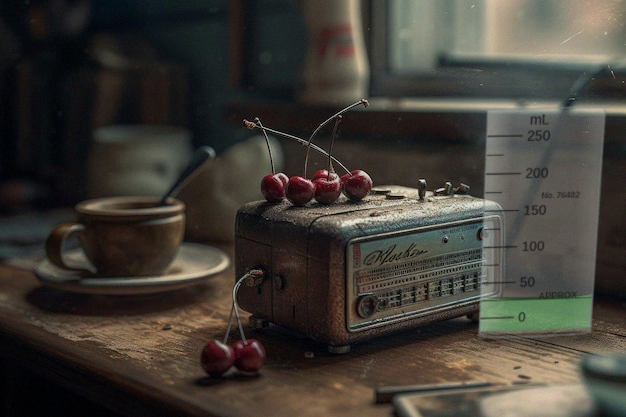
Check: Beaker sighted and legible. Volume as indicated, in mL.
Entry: 25 mL
